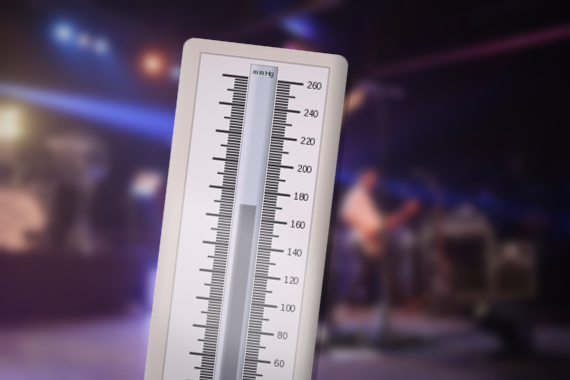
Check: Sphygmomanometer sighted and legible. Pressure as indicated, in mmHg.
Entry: 170 mmHg
